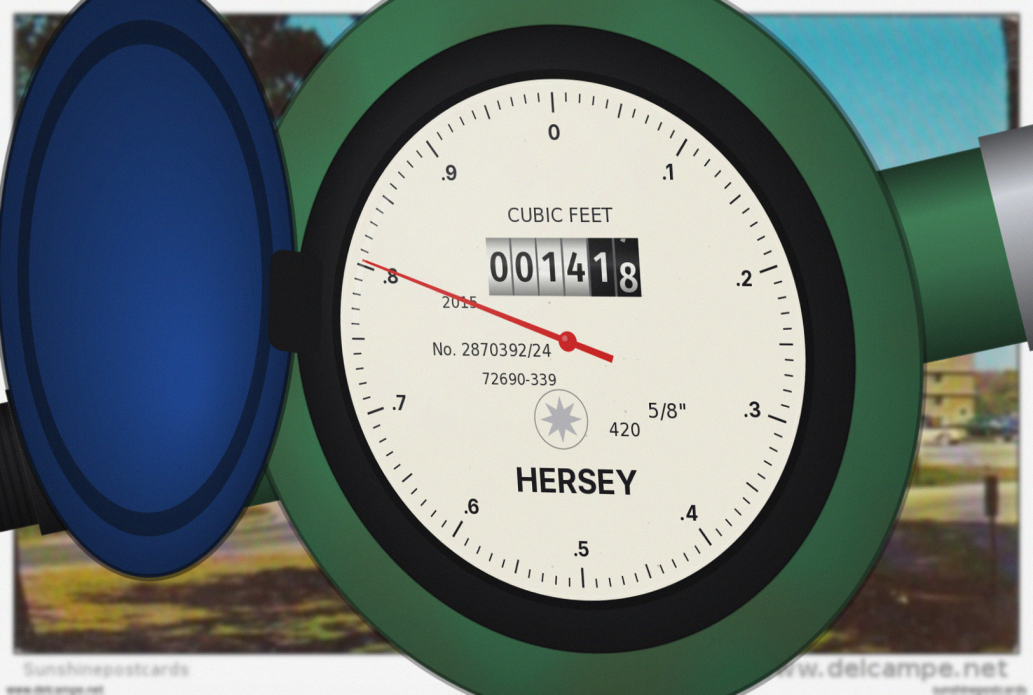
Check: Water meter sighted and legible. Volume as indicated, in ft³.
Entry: 1417.80 ft³
